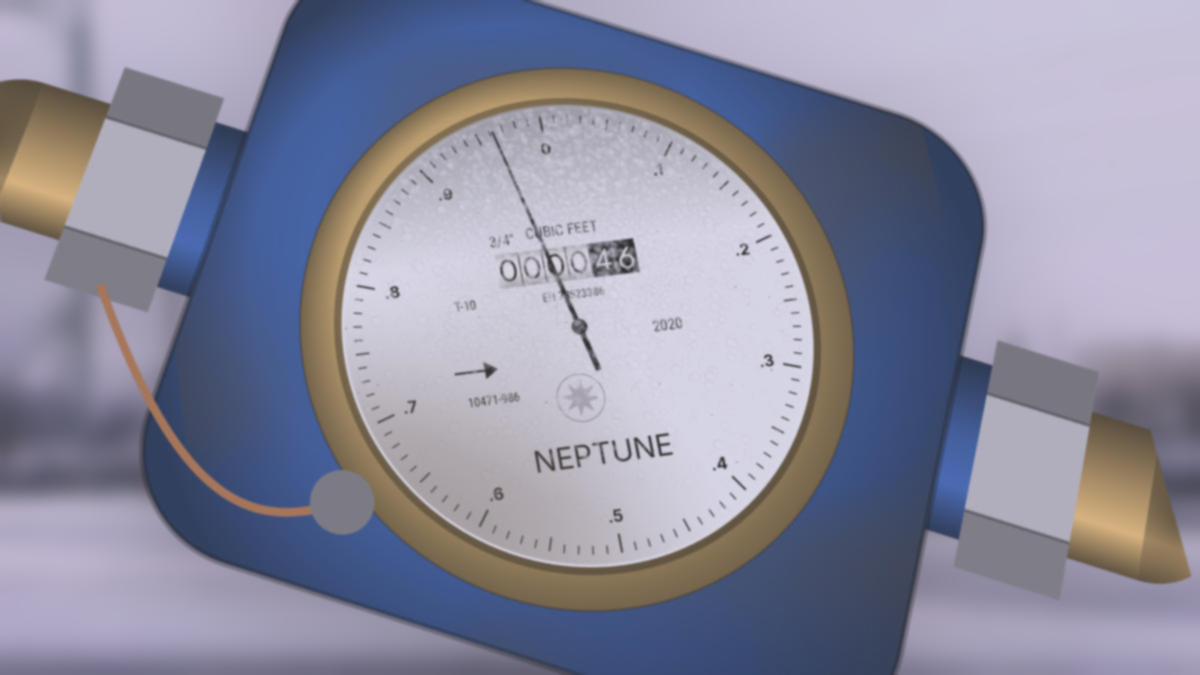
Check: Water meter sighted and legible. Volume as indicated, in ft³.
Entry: 45.96 ft³
